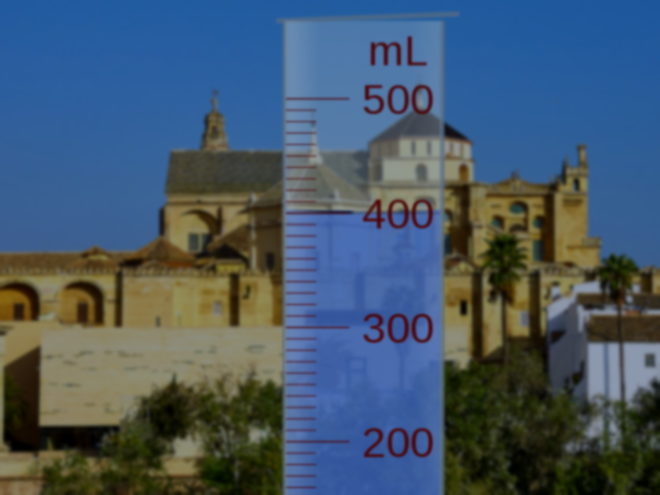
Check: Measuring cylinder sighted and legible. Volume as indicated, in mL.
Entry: 400 mL
